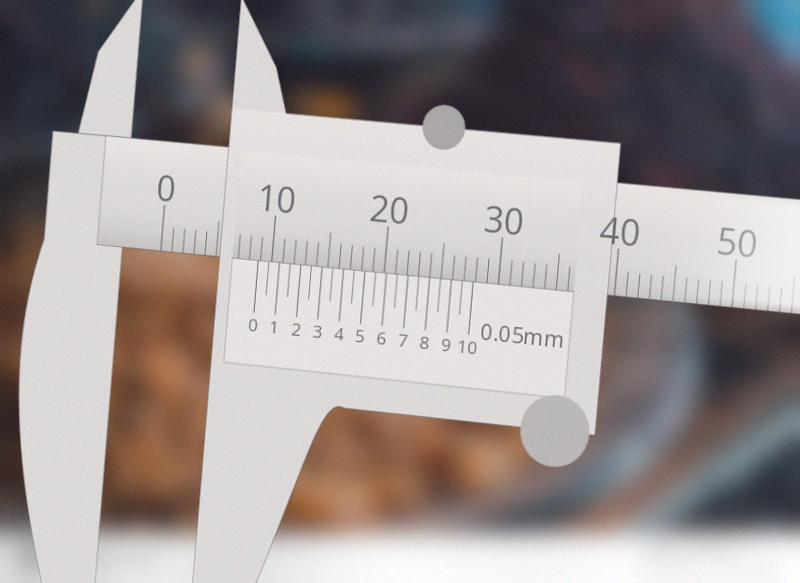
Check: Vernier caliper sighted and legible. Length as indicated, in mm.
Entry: 8.8 mm
